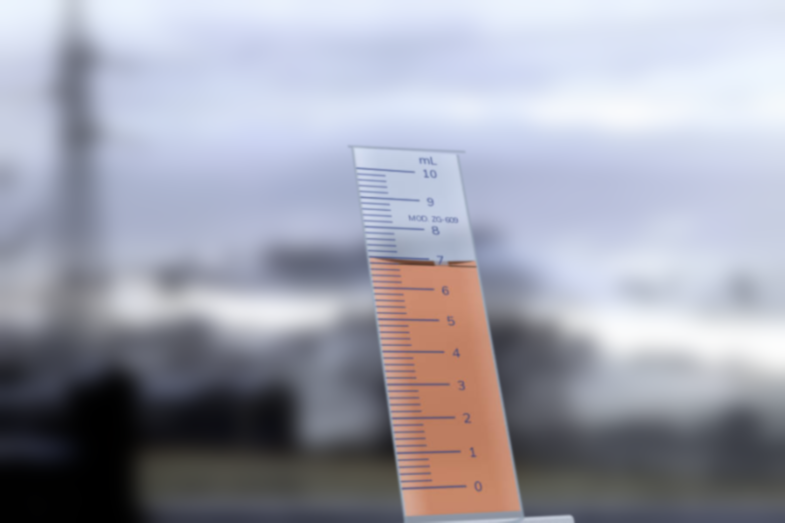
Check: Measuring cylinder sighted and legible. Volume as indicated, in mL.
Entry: 6.8 mL
